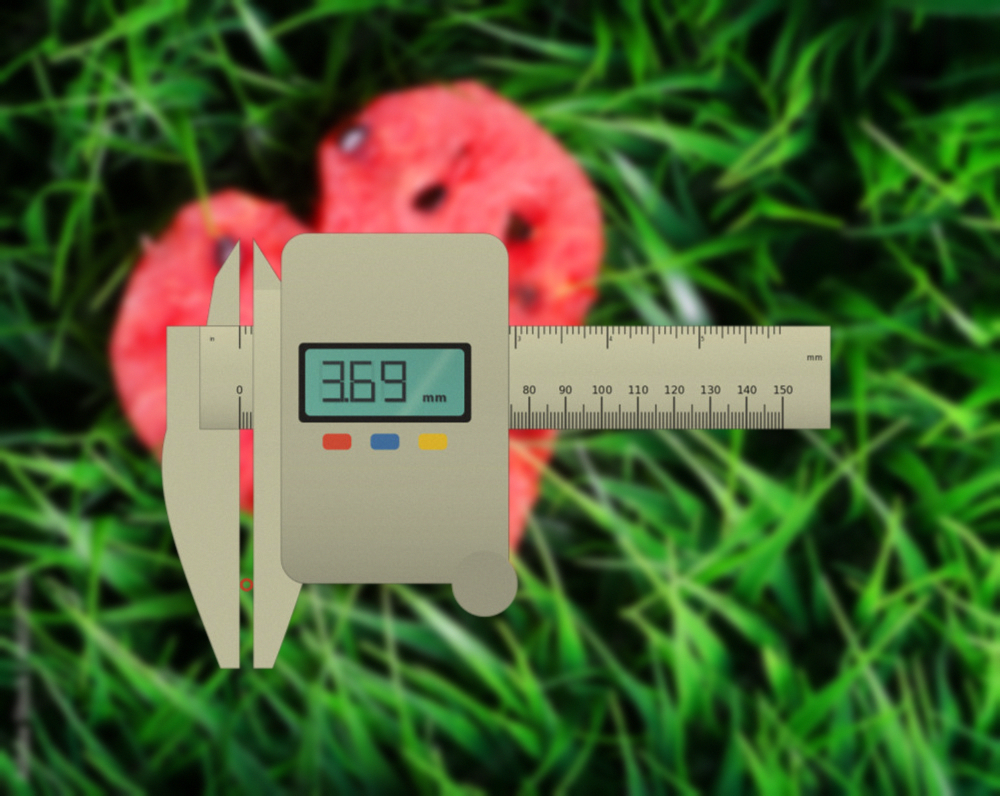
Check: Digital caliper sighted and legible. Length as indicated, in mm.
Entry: 3.69 mm
